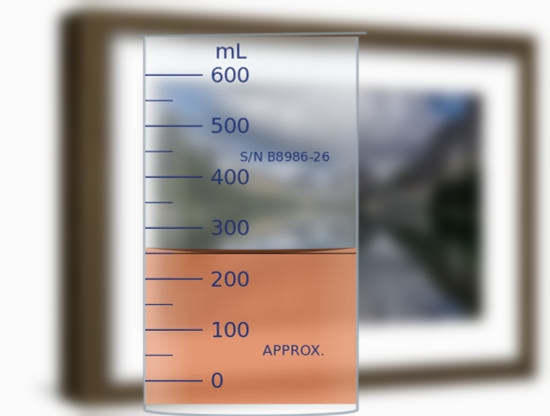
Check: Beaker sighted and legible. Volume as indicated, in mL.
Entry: 250 mL
